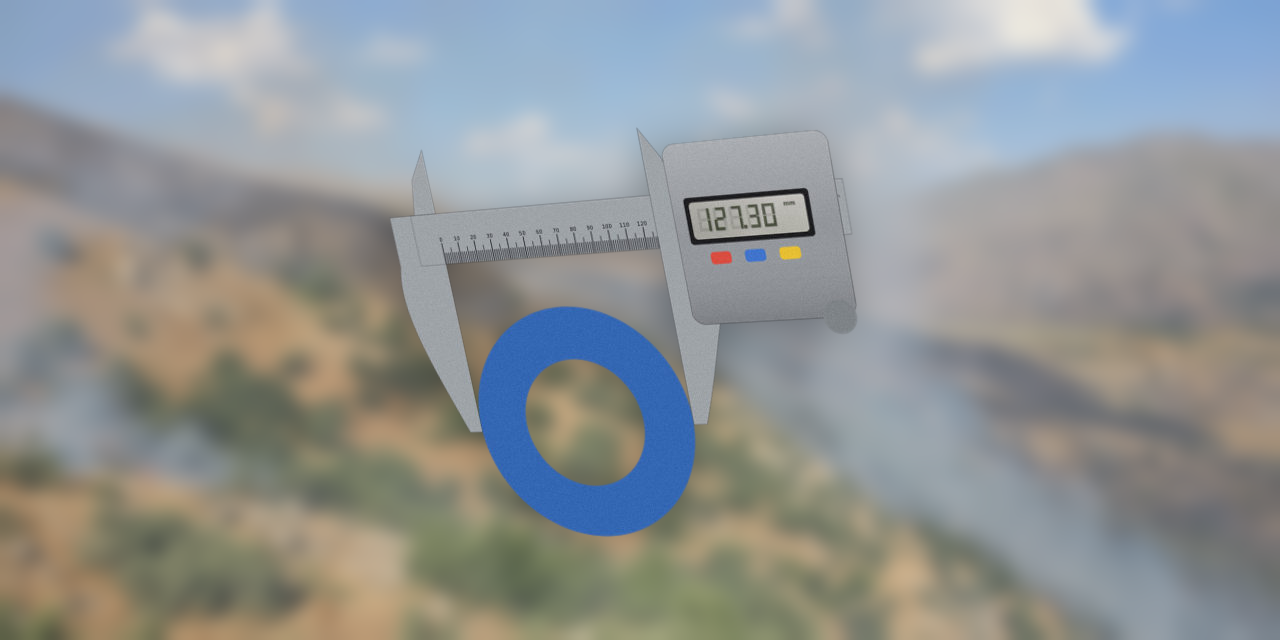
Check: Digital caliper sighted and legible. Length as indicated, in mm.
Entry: 127.30 mm
